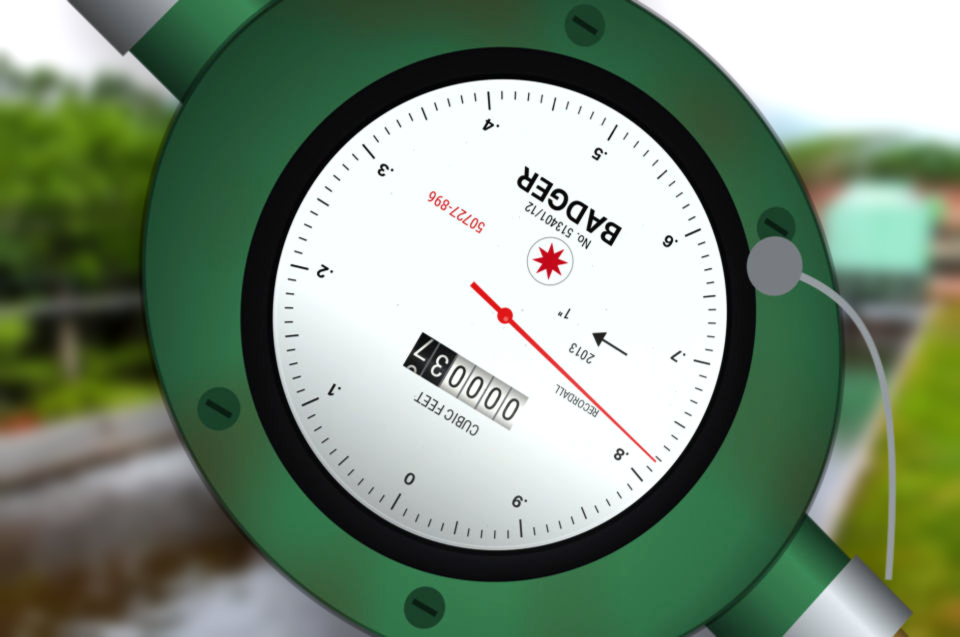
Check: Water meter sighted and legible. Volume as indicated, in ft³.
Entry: 36.78 ft³
